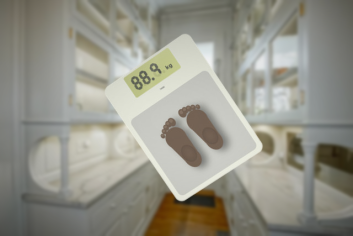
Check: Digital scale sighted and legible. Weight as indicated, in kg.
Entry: 88.9 kg
